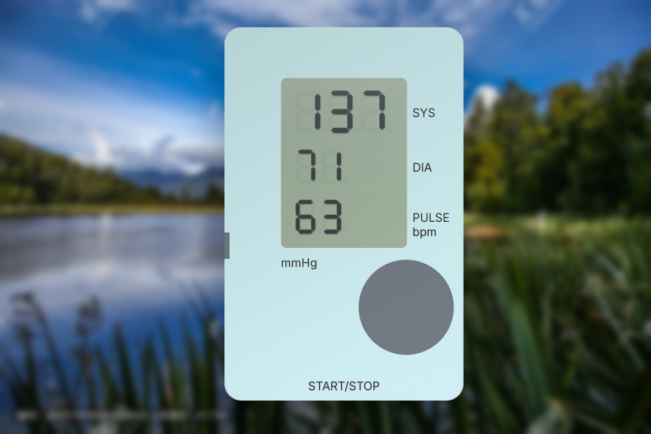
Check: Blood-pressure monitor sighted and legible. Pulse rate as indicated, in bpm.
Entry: 63 bpm
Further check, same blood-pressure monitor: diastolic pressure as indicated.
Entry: 71 mmHg
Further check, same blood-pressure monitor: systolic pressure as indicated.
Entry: 137 mmHg
